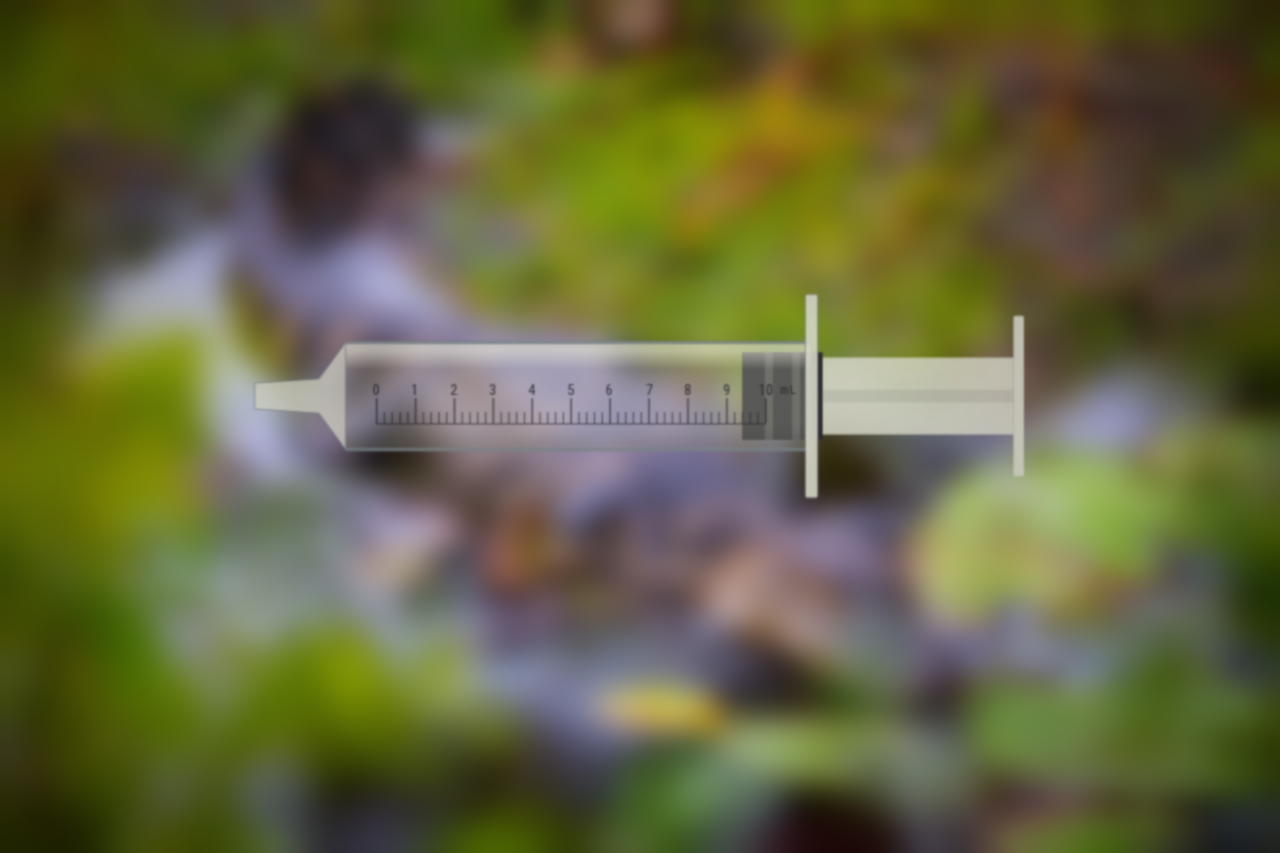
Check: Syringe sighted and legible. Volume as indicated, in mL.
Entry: 9.4 mL
